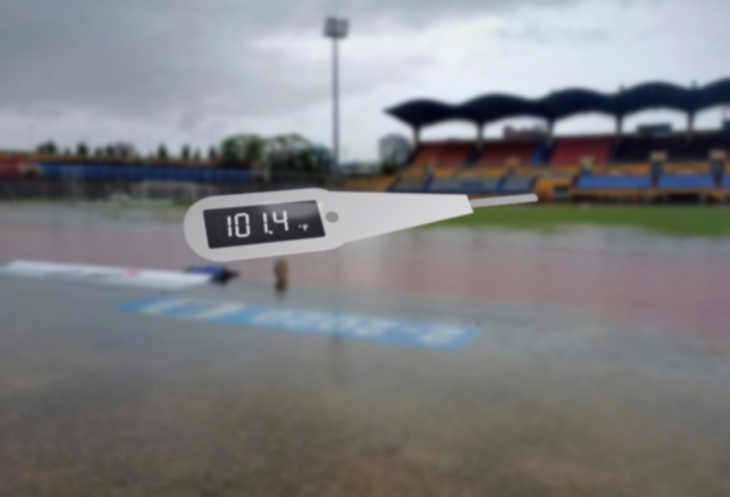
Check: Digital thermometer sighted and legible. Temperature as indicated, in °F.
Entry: 101.4 °F
